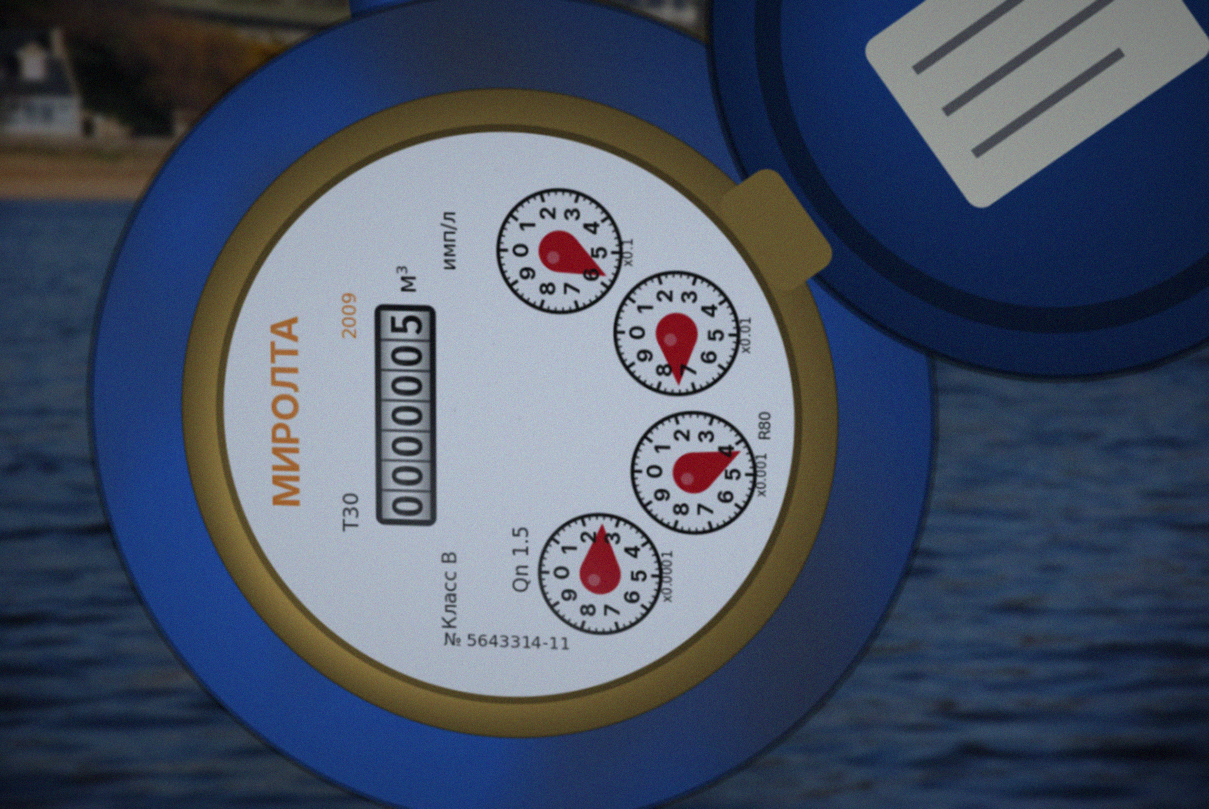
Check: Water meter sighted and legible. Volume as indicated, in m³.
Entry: 5.5742 m³
